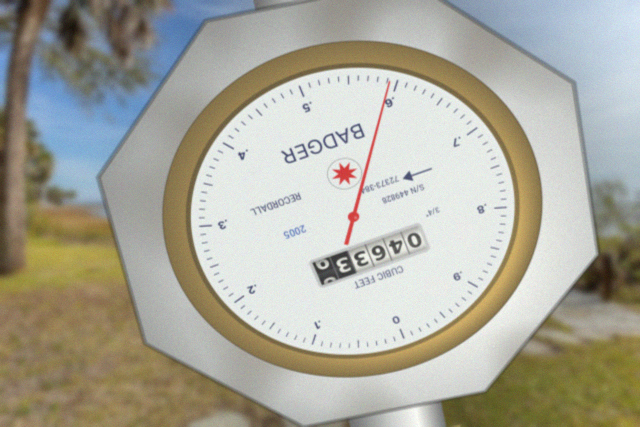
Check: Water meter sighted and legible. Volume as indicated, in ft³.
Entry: 46338.59 ft³
